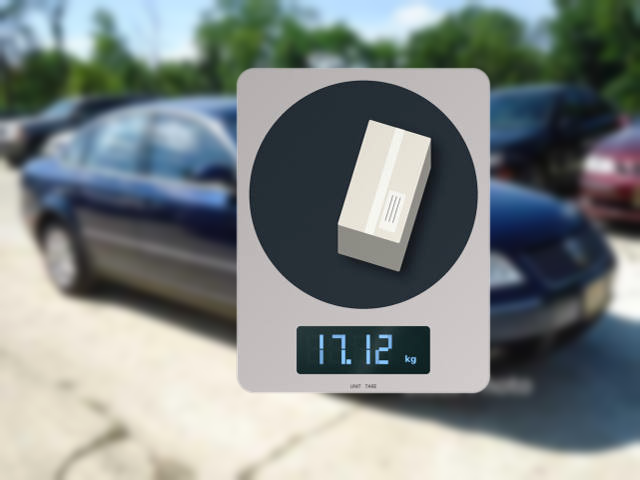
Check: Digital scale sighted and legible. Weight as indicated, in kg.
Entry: 17.12 kg
